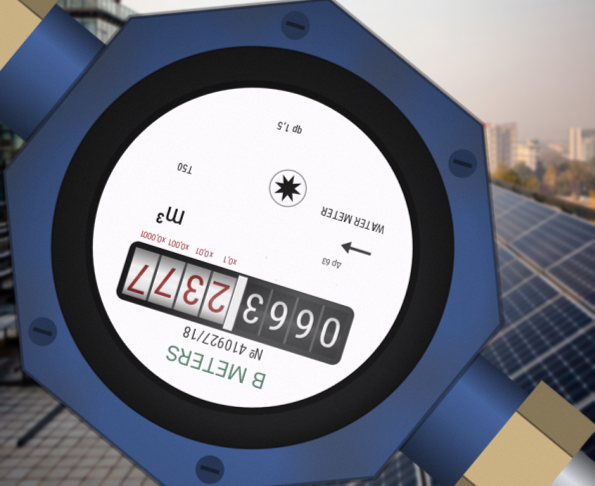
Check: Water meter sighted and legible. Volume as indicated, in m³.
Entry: 663.2377 m³
